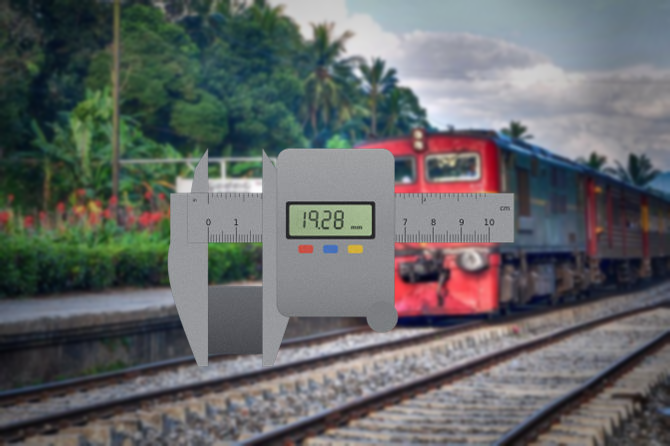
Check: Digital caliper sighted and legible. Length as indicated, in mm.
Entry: 19.28 mm
